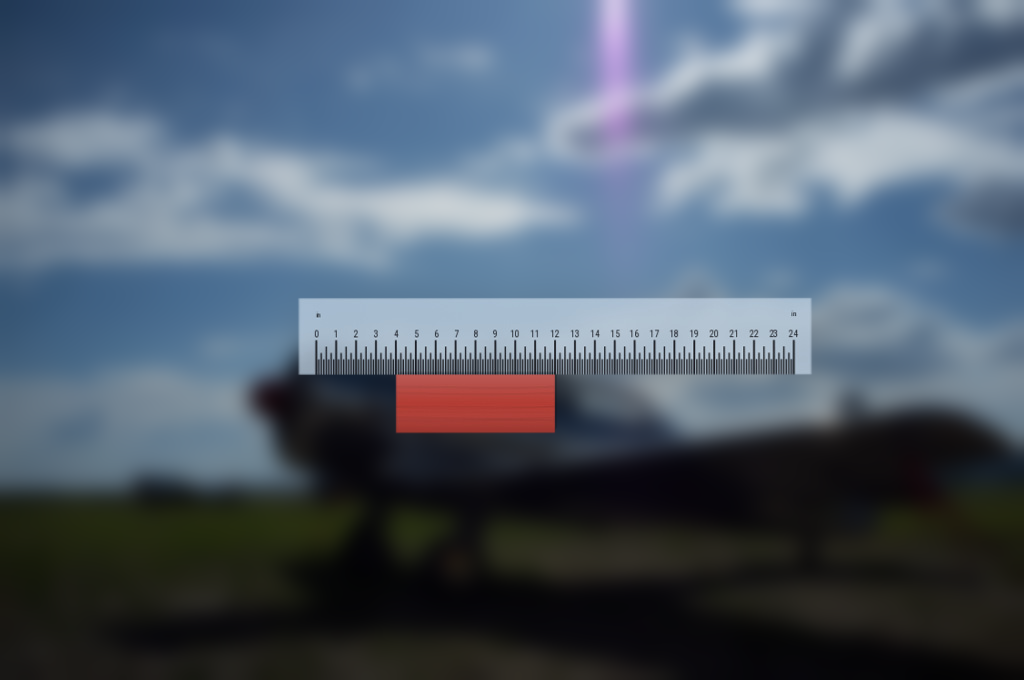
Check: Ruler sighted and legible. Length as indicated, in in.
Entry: 8 in
